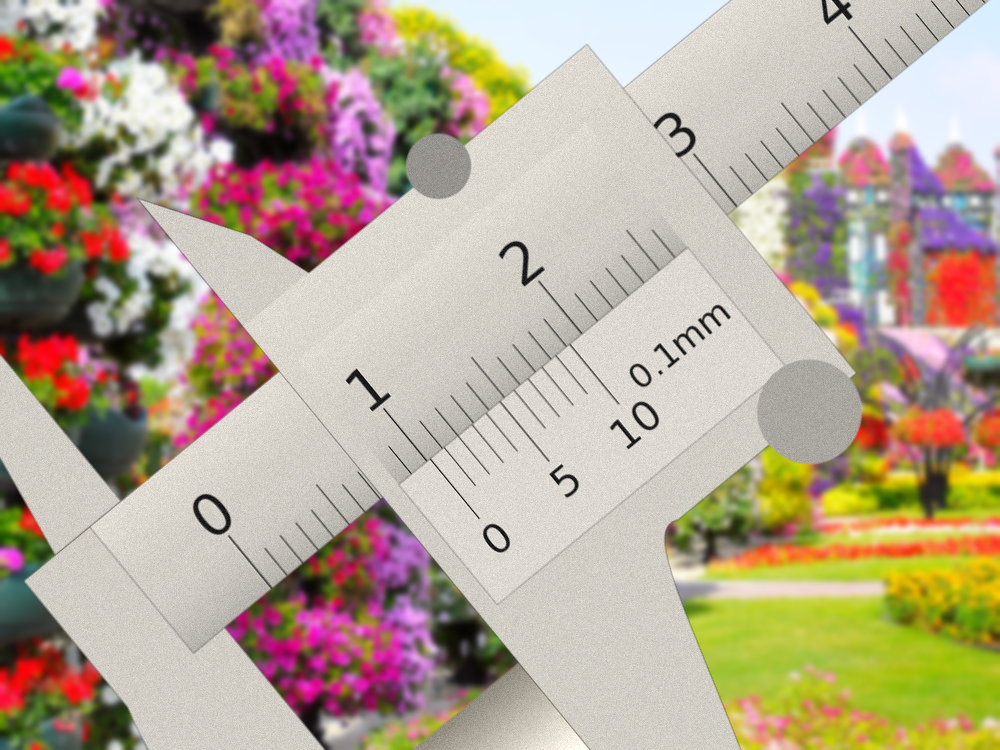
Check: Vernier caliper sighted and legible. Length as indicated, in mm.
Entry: 10.2 mm
